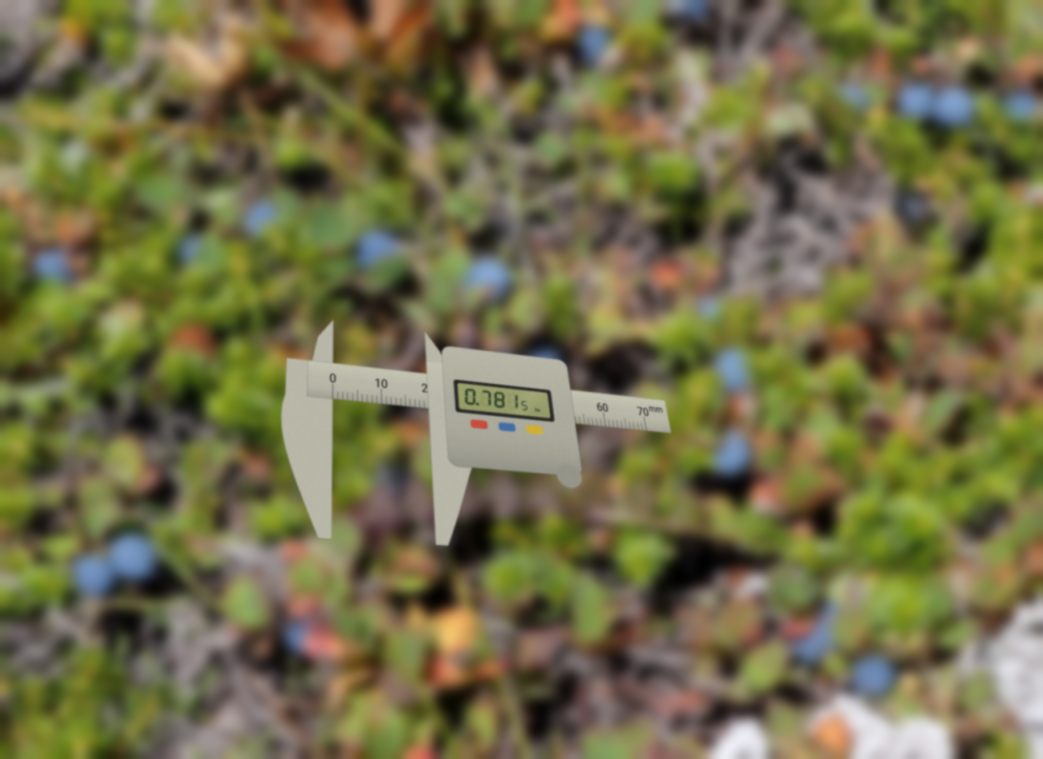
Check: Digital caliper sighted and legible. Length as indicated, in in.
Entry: 0.7815 in
